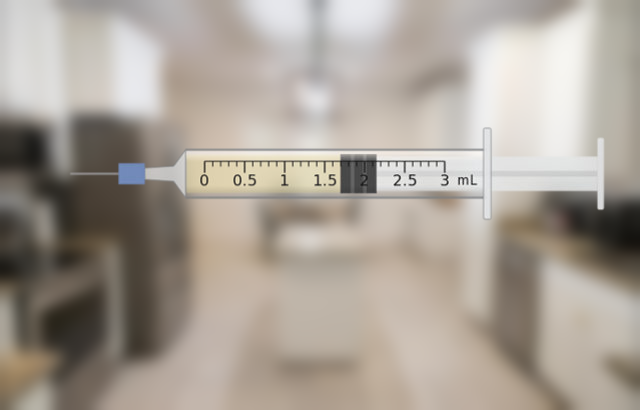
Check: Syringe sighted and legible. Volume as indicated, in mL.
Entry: 1.7 mL
